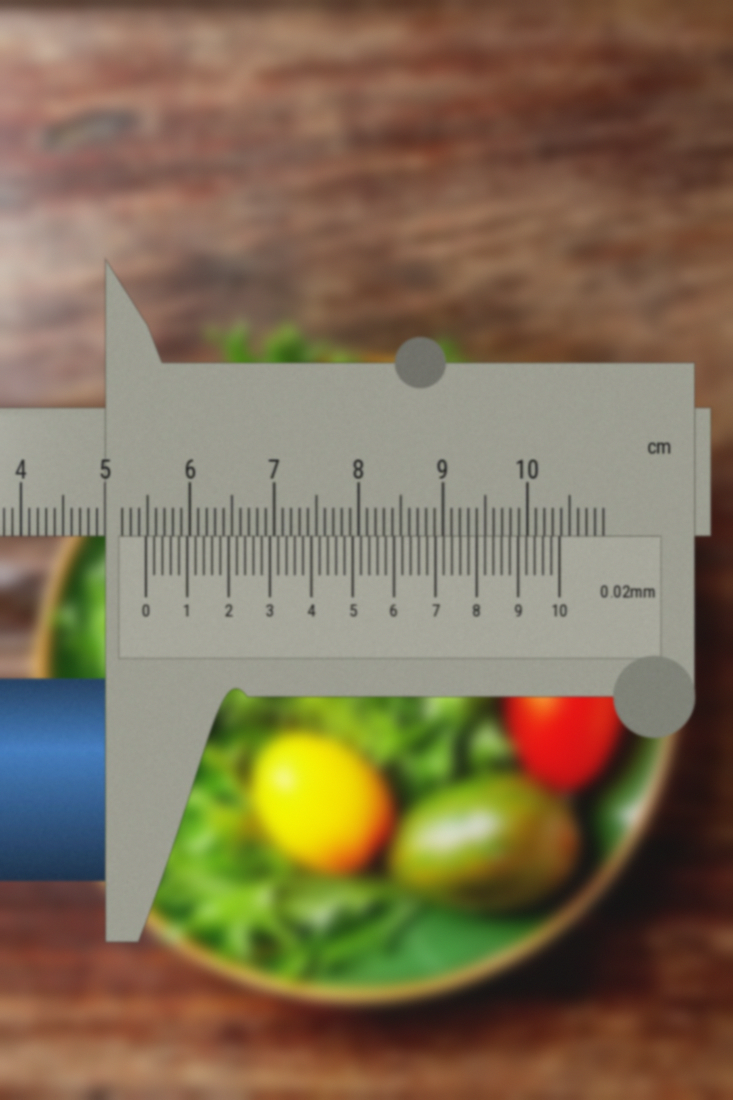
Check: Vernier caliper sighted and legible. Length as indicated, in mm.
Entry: 54.8 mm
